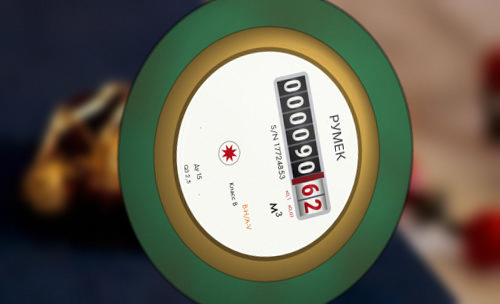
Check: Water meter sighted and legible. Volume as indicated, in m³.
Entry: 90.62 m³
